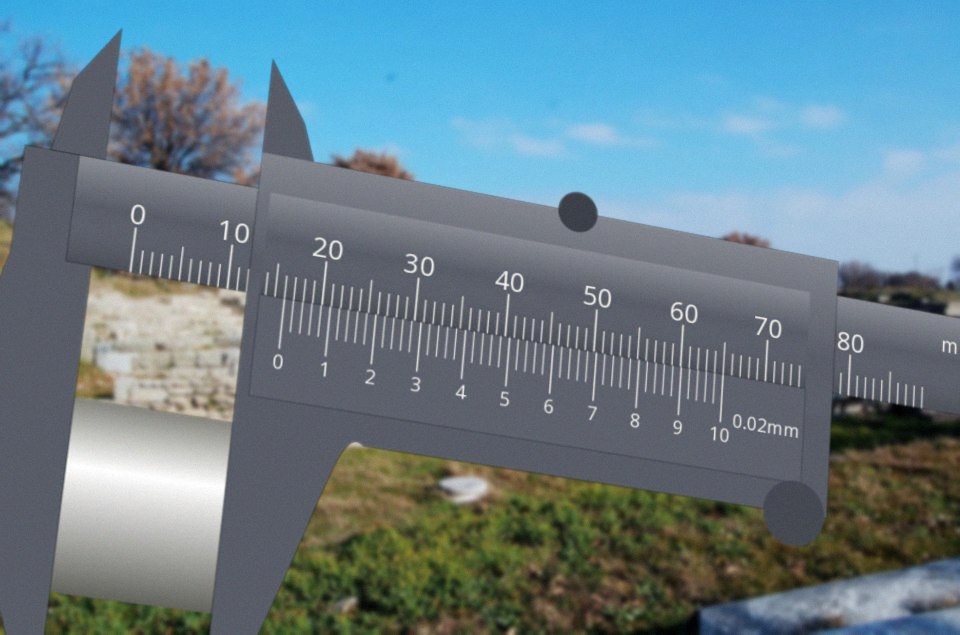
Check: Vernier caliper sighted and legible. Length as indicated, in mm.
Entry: 16.0 mm
